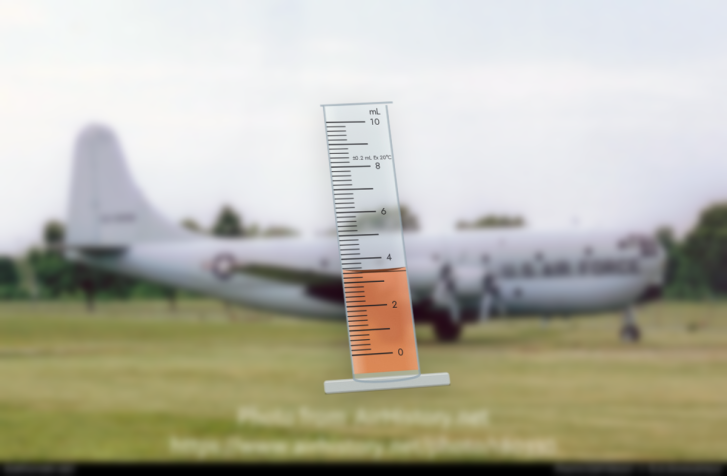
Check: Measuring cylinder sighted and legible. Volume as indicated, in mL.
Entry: 3.4 mL
